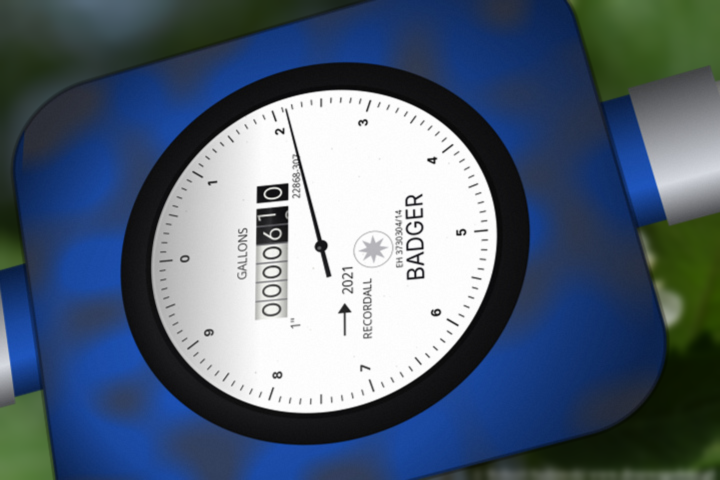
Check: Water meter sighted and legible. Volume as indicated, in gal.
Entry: 612.1 gal
